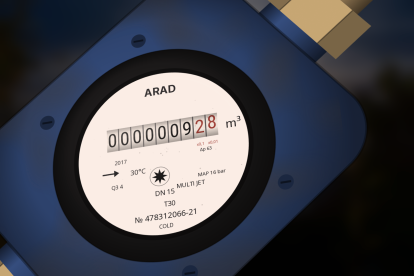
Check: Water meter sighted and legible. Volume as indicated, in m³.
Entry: 9.28 m³
